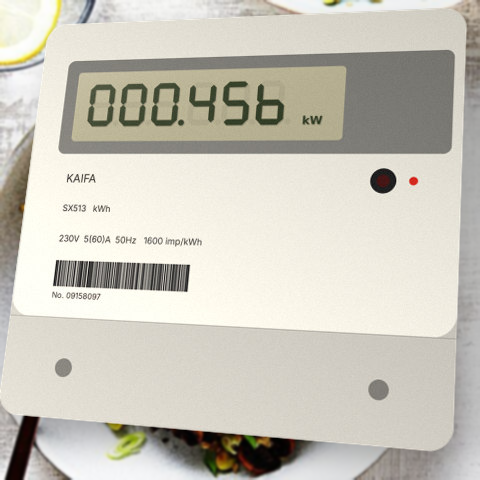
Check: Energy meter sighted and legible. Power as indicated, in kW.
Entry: 0.456 kW
